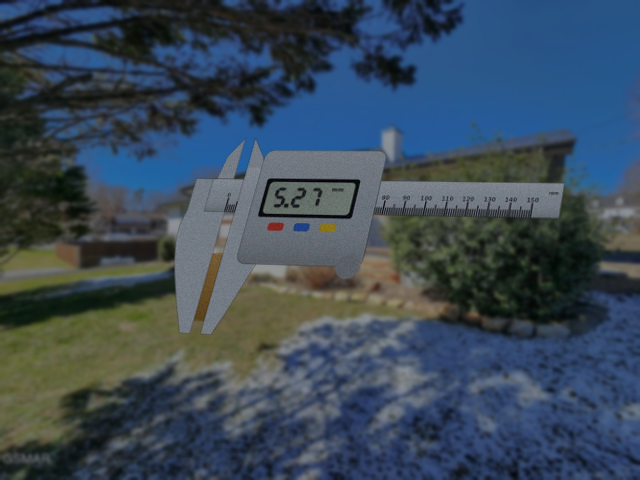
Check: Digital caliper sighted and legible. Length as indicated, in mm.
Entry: 5.27 mm
